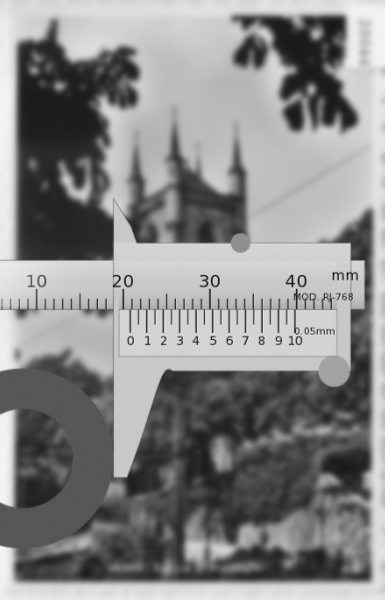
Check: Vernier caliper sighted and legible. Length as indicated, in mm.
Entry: 20.8 mm
